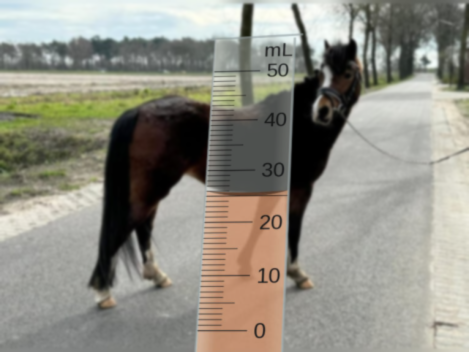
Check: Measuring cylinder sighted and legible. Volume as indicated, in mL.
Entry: 25 mL
